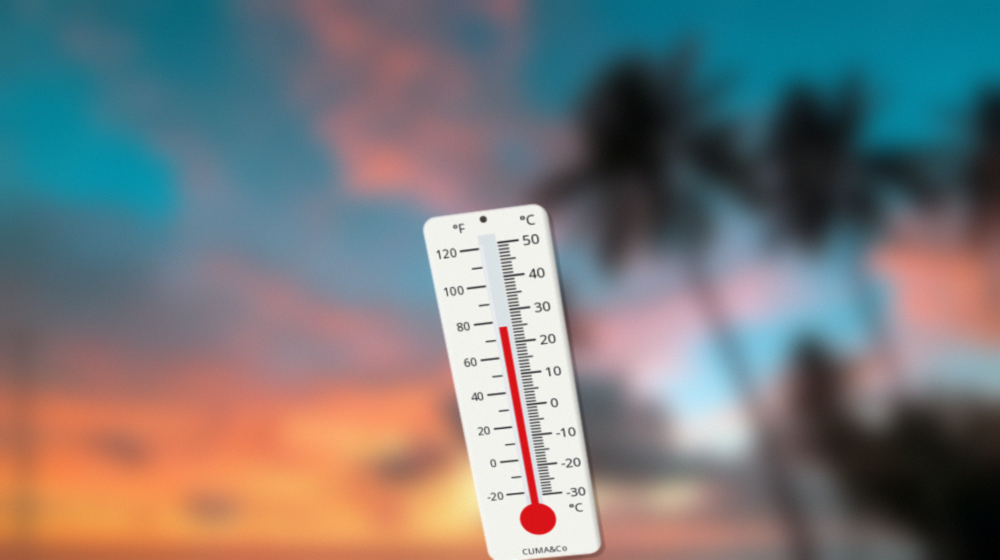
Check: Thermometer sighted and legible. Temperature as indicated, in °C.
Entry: 25 °C
